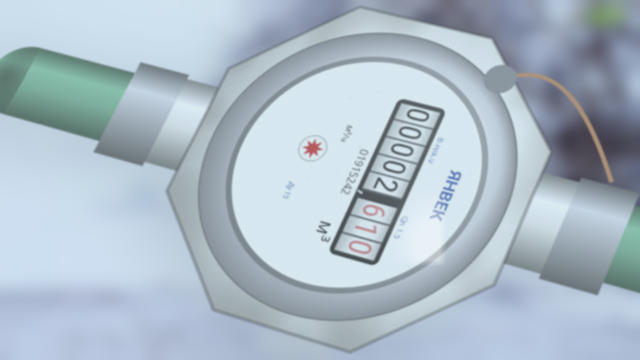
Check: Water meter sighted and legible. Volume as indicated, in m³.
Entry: 2.610 m³
